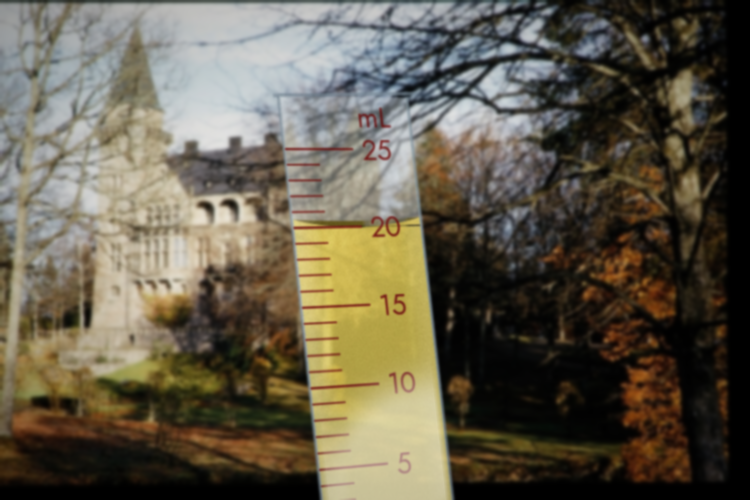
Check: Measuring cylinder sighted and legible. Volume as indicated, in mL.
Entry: 20 mL
